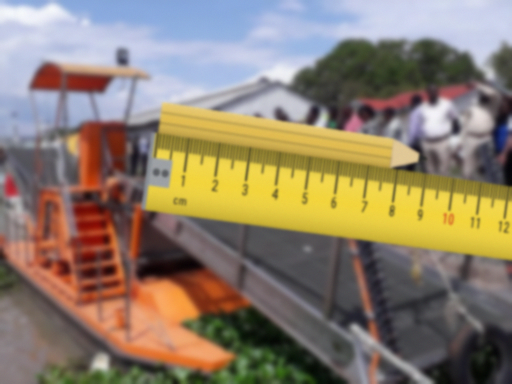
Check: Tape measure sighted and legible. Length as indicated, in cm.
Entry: 9 cm
